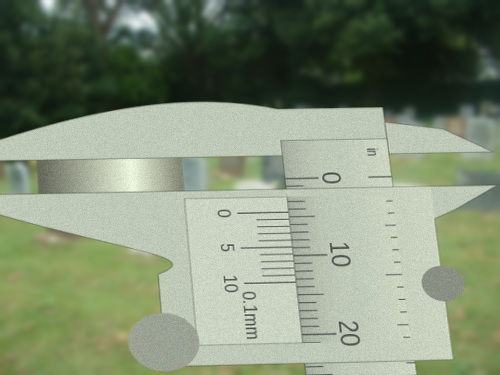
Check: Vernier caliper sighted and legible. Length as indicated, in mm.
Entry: 4.4 mm
